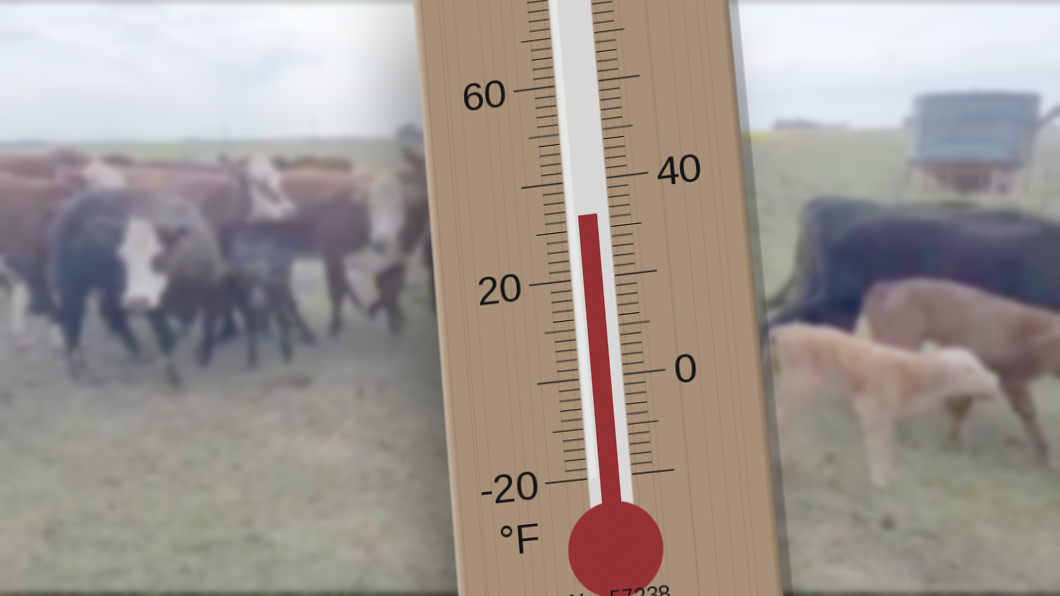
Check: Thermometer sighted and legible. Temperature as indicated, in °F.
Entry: 33 °F
